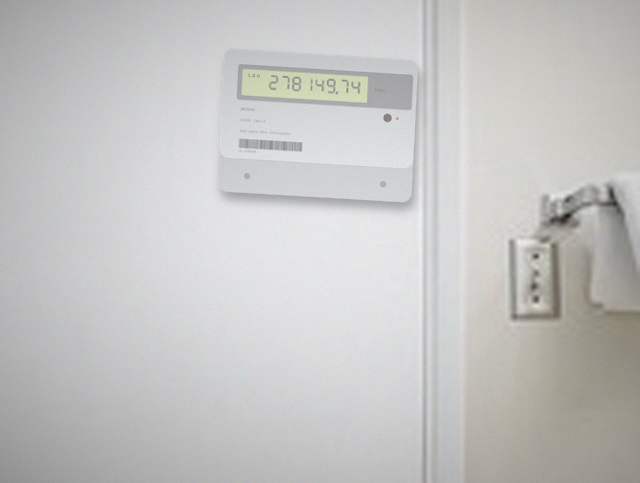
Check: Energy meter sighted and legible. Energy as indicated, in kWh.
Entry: 278149.74 kWh
